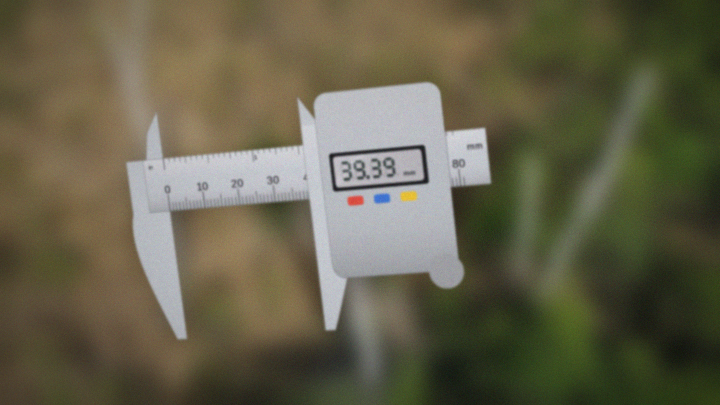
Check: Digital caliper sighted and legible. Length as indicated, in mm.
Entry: 39.39 mm
